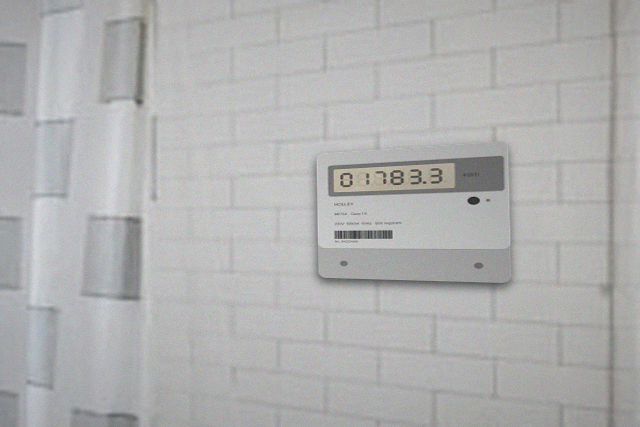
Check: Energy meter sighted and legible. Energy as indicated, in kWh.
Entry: 1783.3 kWh
